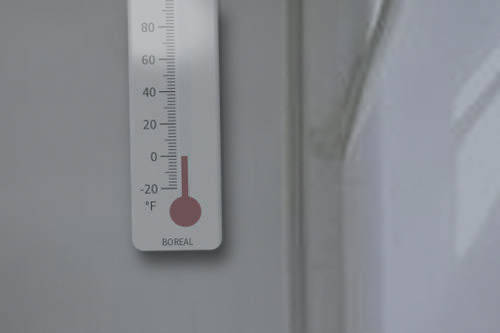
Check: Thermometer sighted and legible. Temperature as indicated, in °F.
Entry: 0 °F
